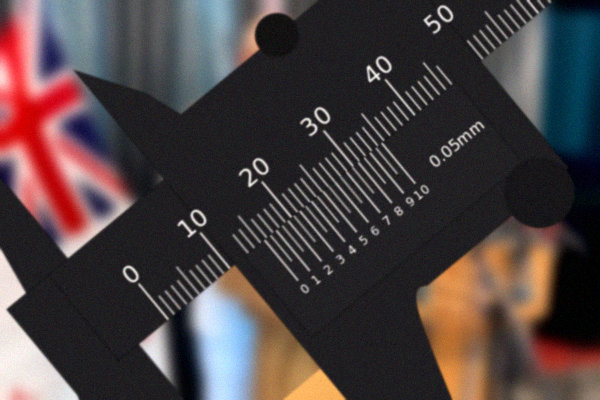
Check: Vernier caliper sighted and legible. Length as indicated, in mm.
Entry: 15.6 mm
